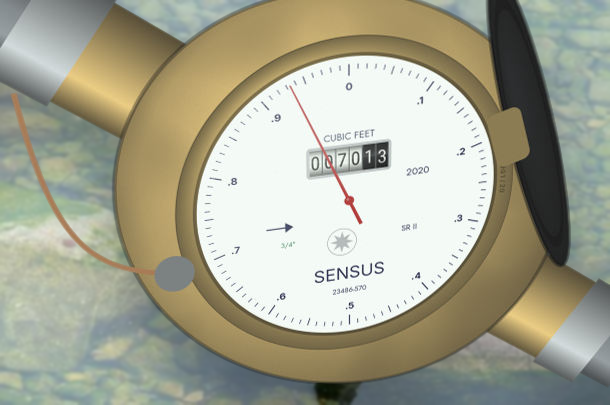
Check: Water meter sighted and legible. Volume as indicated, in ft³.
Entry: 7012.93 ft³
